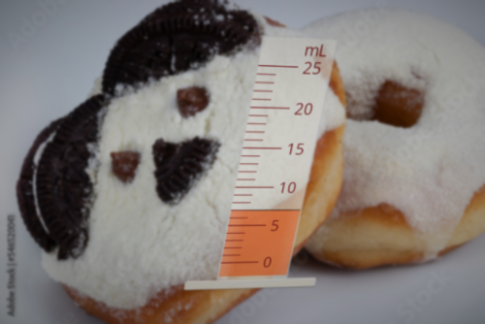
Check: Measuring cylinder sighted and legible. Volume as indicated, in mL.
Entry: 7 mL
